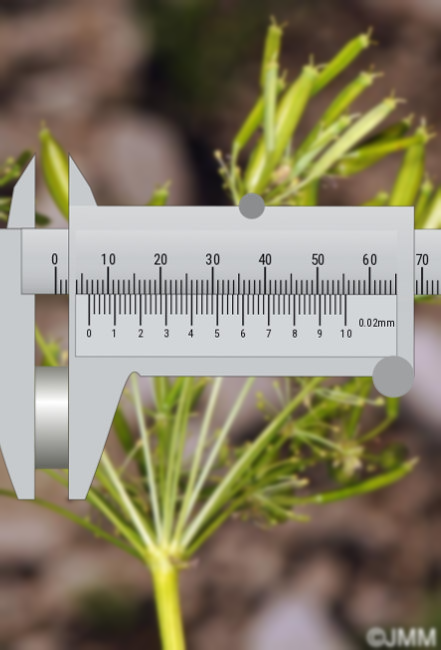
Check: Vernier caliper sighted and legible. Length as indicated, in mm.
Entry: 6.4 mm
